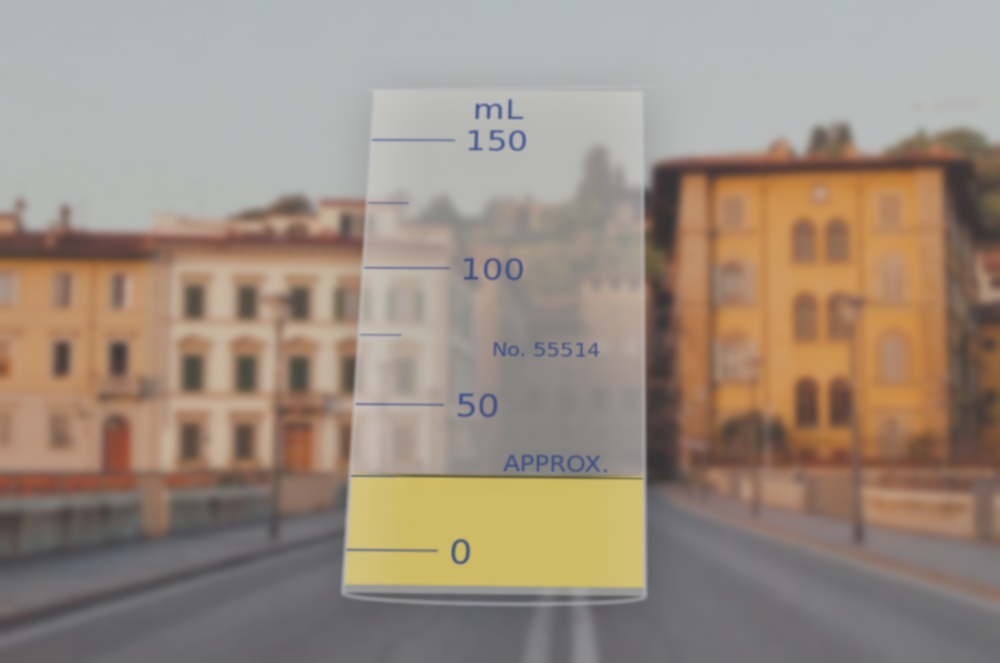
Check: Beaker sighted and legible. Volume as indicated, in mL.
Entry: 25 mL
